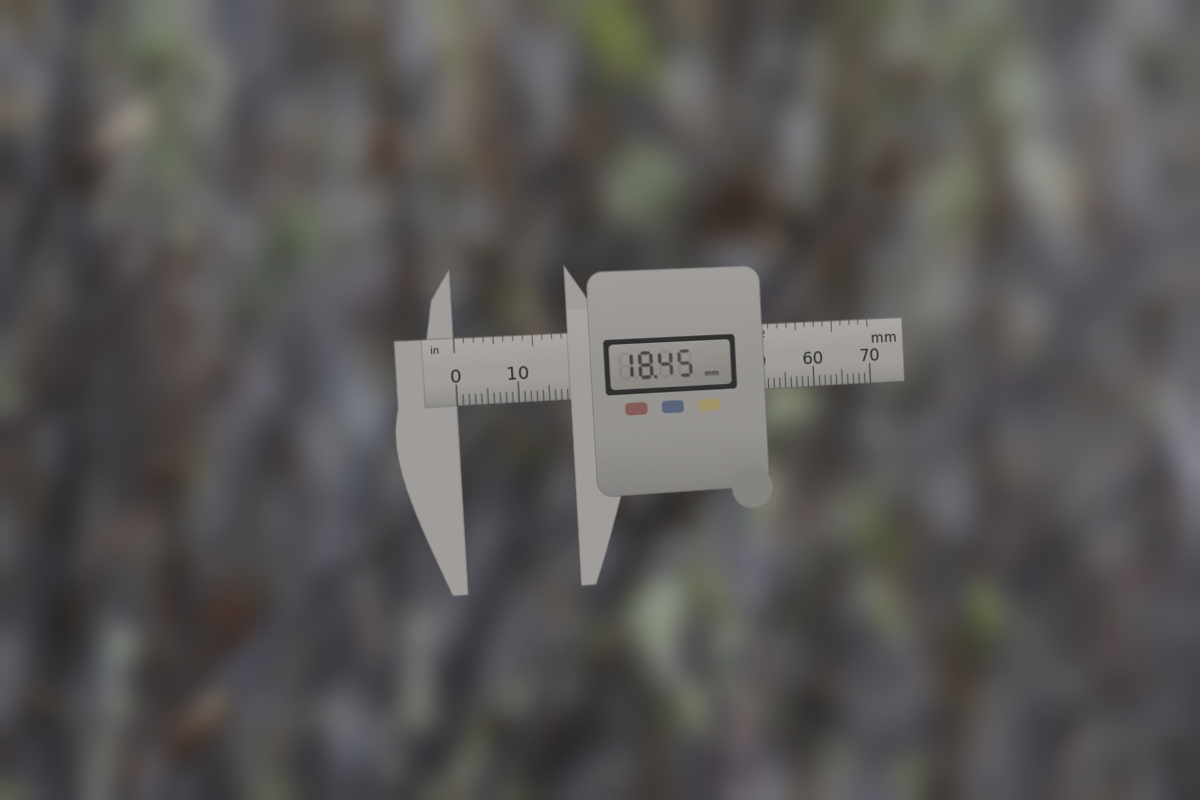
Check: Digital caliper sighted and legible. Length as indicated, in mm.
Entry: 18.45 mm
